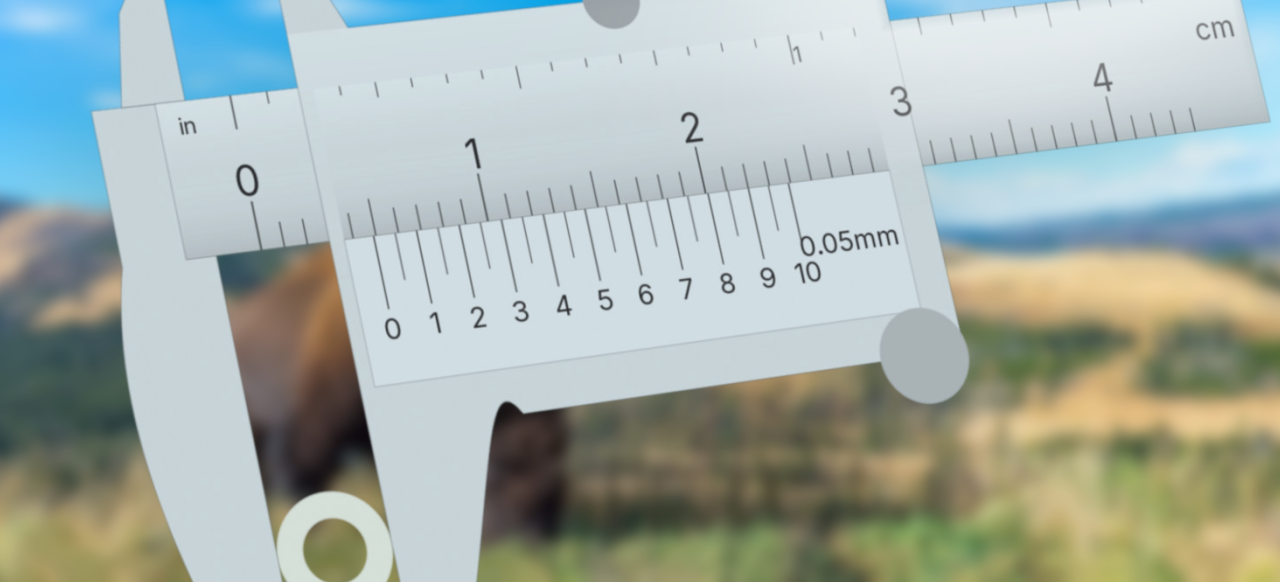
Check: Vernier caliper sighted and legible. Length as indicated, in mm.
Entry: 4.9 mm
